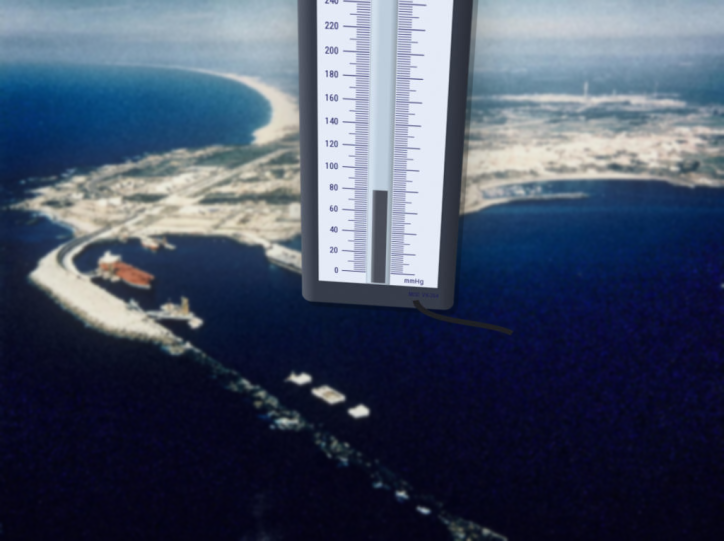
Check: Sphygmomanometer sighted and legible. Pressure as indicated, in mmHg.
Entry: 80 mmHg
